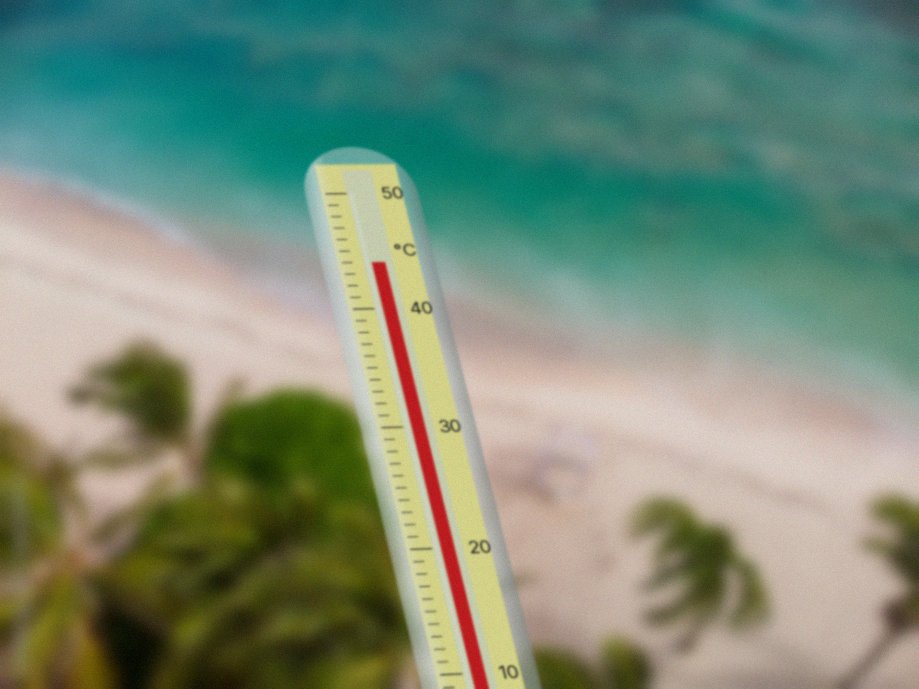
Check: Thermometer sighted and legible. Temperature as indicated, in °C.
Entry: 44 °C
